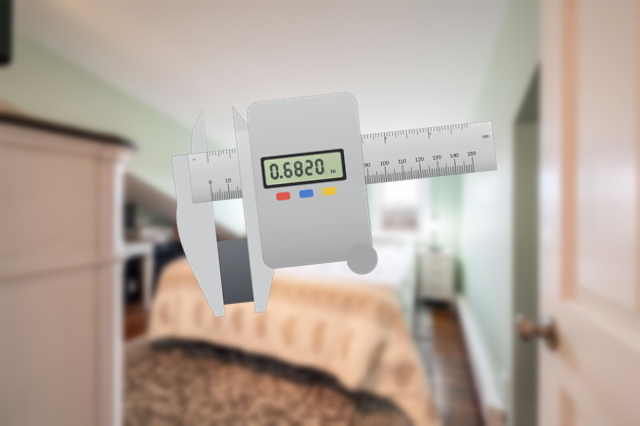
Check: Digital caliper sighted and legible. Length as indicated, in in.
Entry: 0.6820 in
